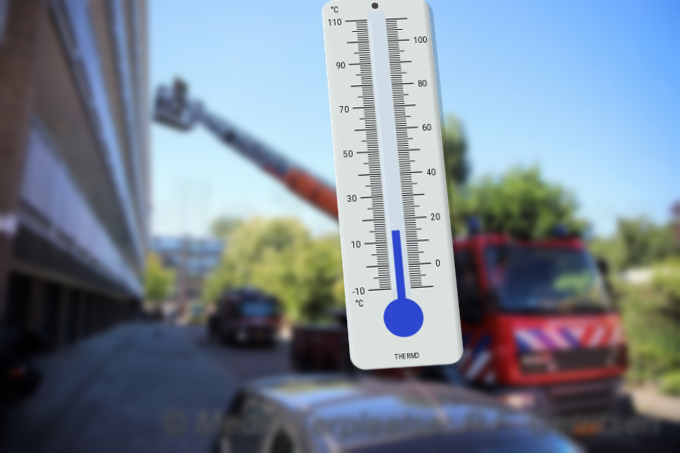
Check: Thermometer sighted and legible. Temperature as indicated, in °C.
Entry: 15 °C
